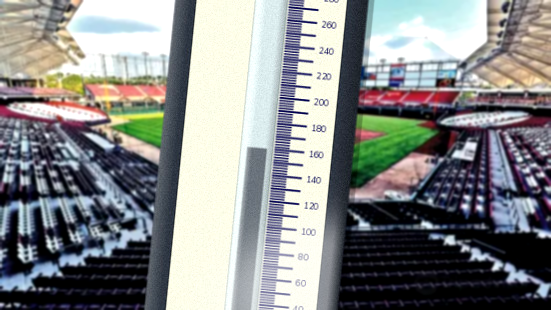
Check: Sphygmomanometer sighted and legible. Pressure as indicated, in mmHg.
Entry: 160 mmHg
